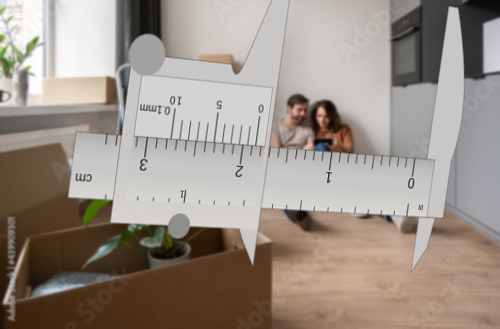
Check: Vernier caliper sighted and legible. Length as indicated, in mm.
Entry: 18.6 mm
